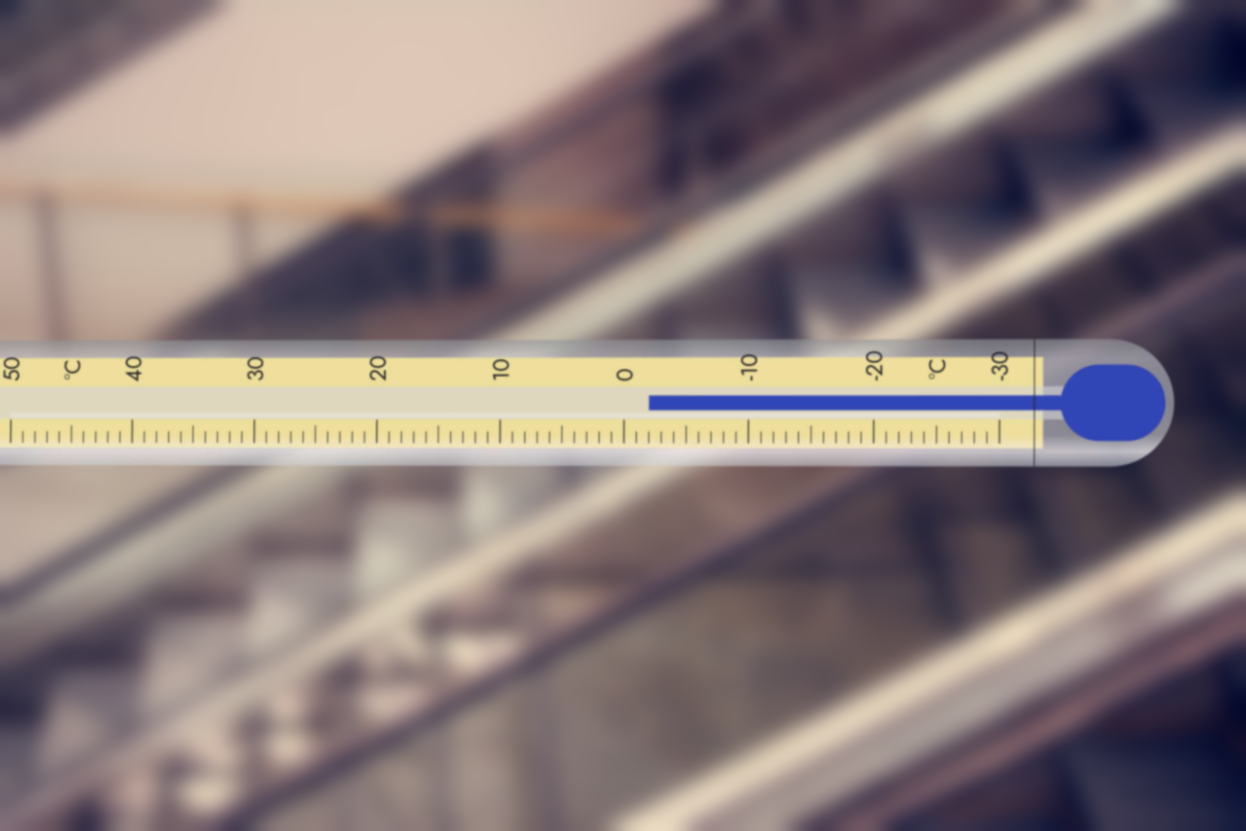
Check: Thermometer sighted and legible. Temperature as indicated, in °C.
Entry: -2 °C
